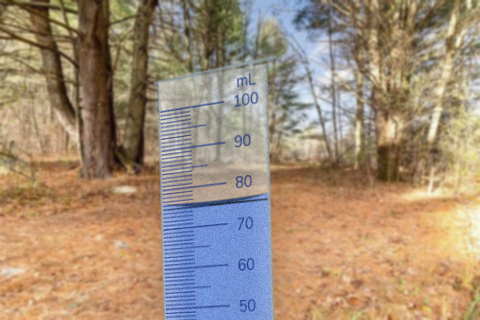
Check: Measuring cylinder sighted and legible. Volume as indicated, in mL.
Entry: 75 mL
